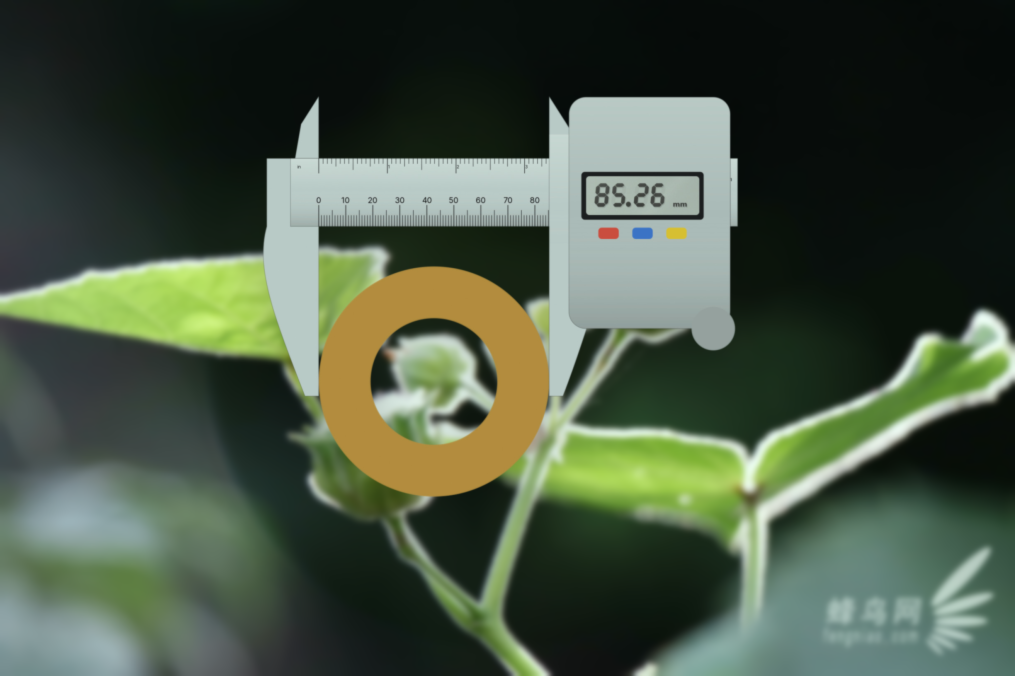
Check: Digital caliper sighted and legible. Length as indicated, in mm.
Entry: 85.26 mm
